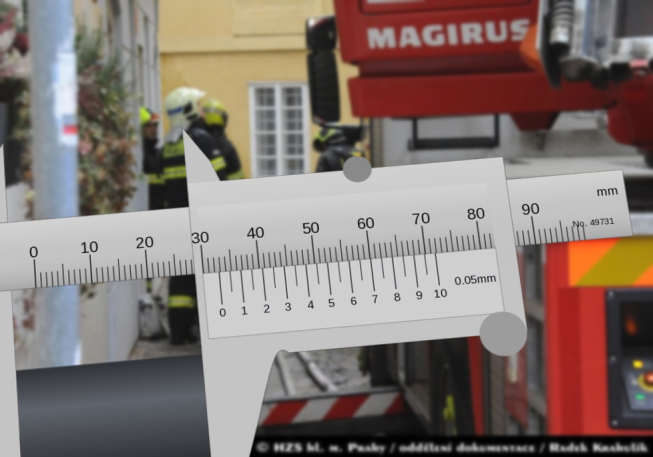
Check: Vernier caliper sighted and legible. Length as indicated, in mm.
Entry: 32.8 mm
